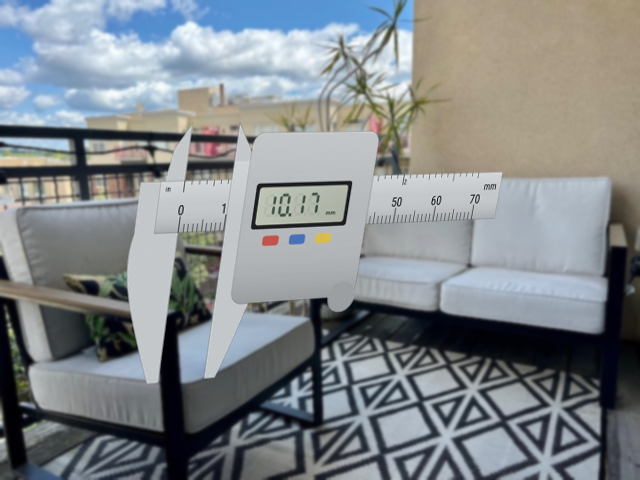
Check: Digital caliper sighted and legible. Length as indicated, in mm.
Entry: 10.17 mm
